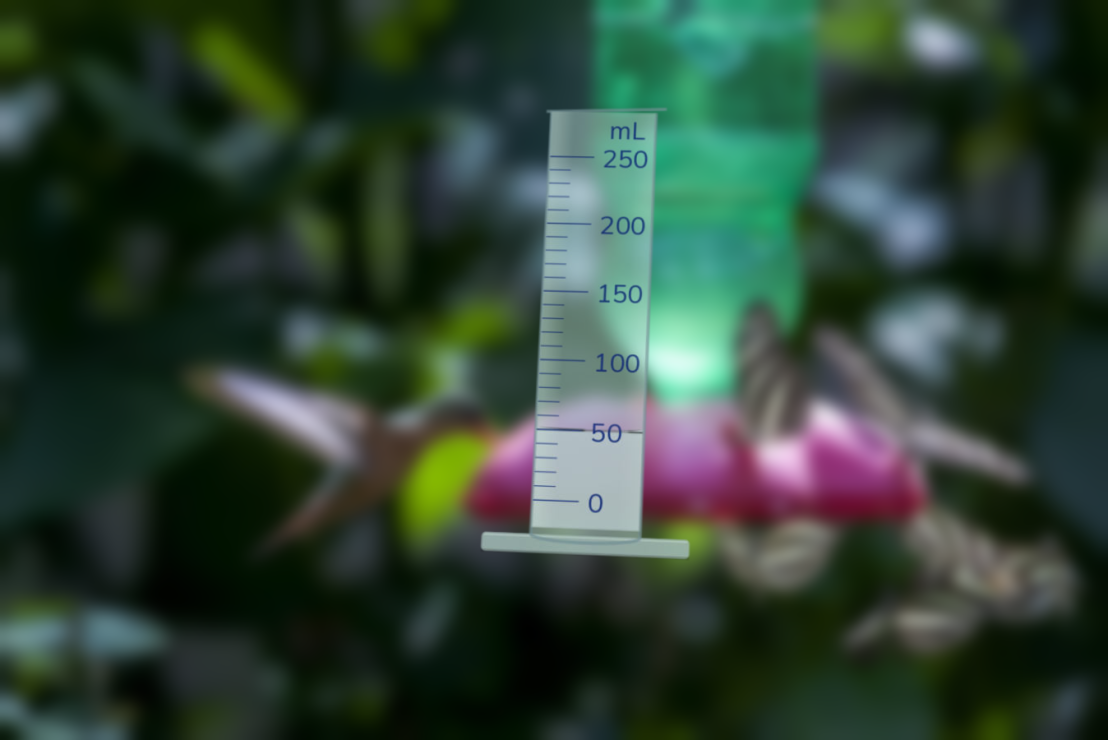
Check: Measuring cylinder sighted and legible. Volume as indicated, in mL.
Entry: 50 mL
